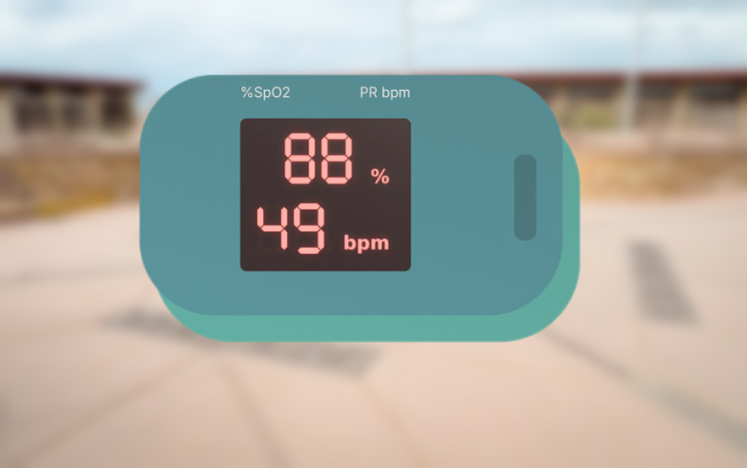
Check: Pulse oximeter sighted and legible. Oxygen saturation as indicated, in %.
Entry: 88 %
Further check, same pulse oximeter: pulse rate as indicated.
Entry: 49 bpm
